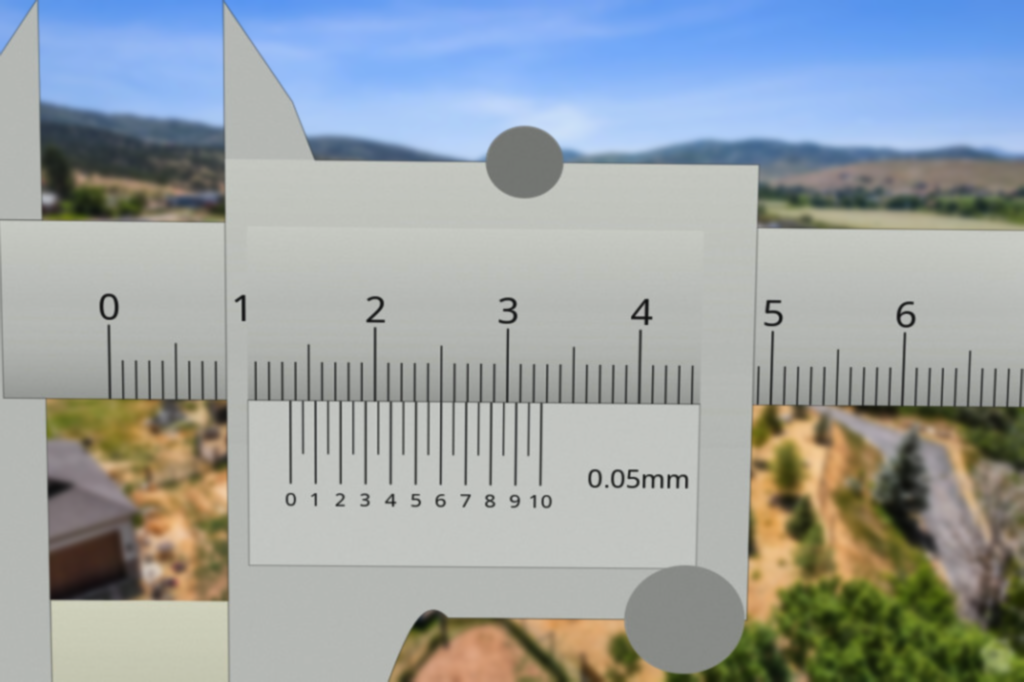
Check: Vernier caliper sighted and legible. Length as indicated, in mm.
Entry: 13.6 mm
